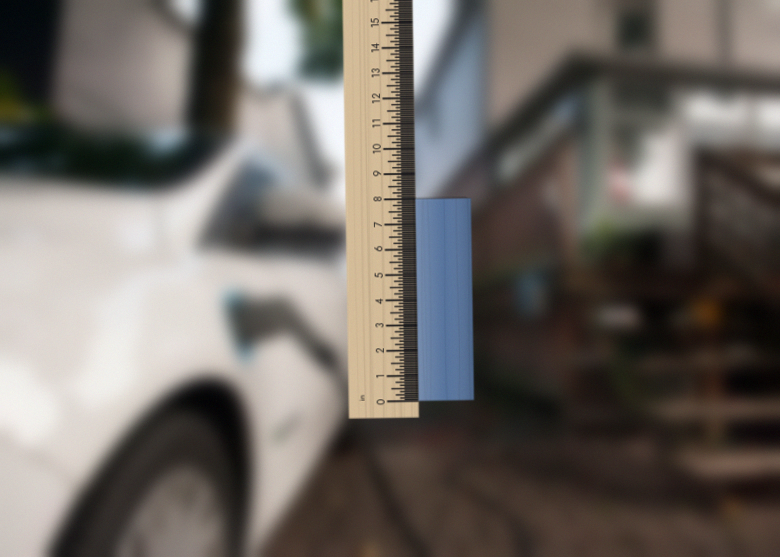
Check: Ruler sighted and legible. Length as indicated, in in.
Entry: 8 in
